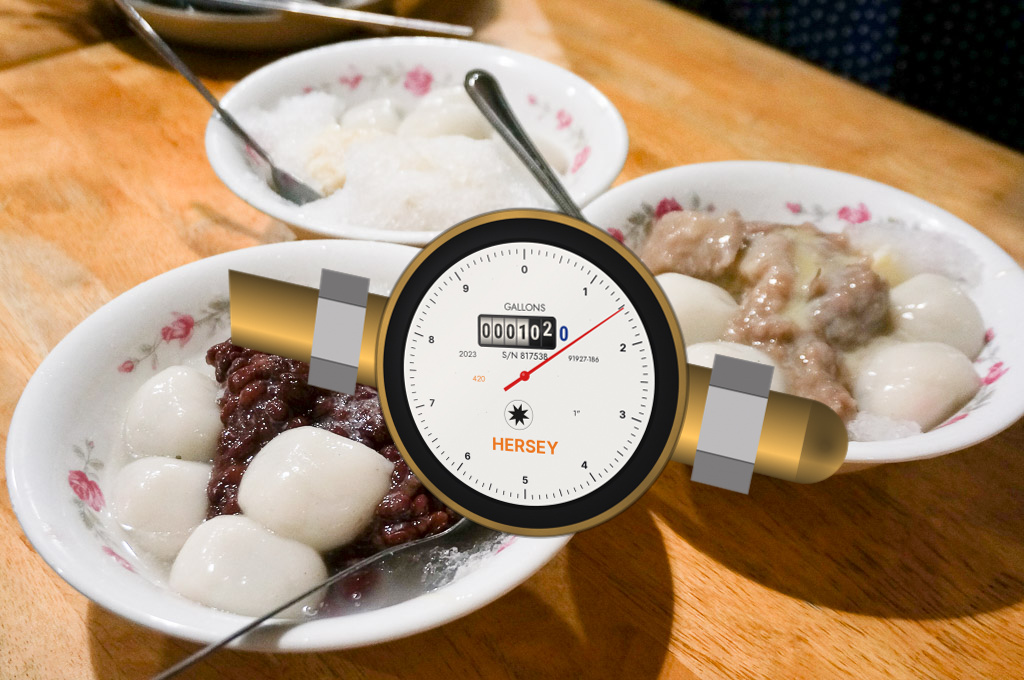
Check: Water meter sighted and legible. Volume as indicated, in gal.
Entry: 1021.5 gal
